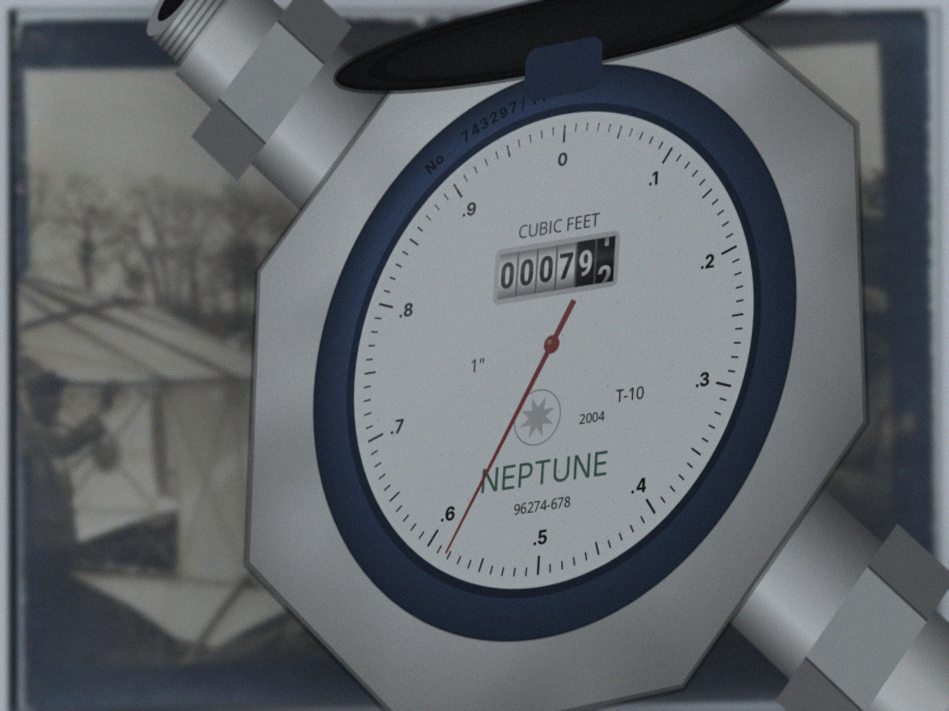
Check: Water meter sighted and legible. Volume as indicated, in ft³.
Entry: 791.58 ft³
